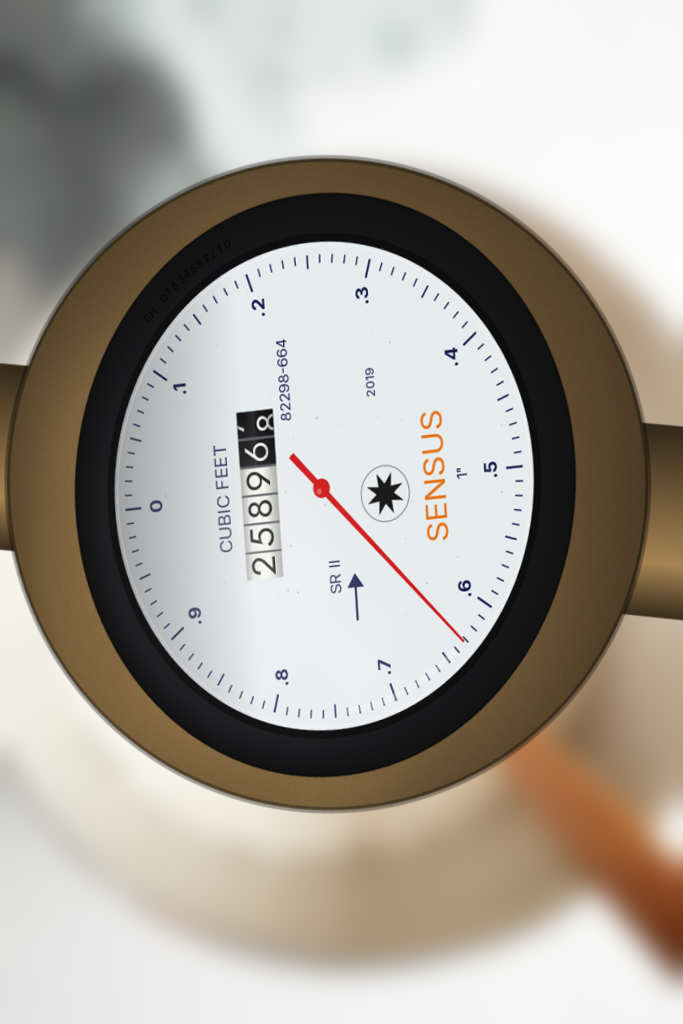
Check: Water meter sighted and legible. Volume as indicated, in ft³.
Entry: 258967.63 ft³
